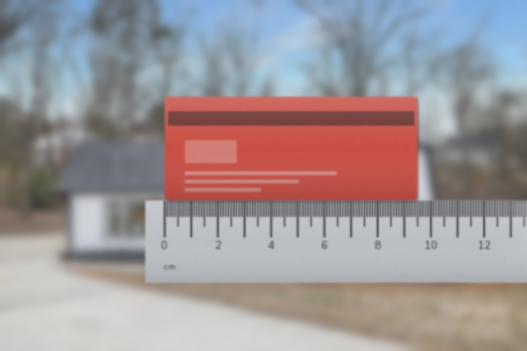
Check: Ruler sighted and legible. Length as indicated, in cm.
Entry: 9.5 cm
